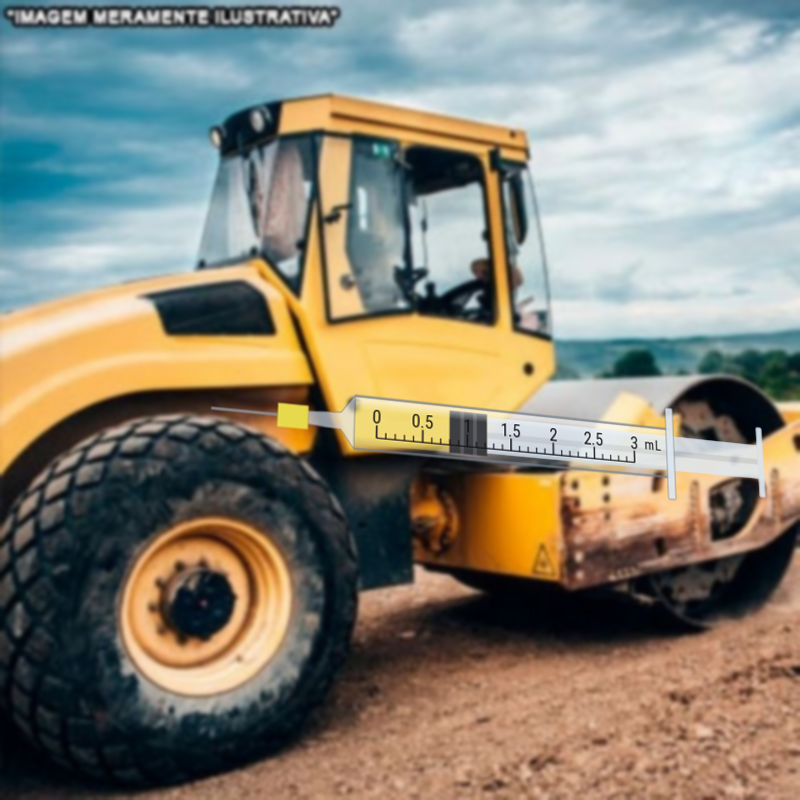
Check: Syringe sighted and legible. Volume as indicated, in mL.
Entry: 0.8 mL
